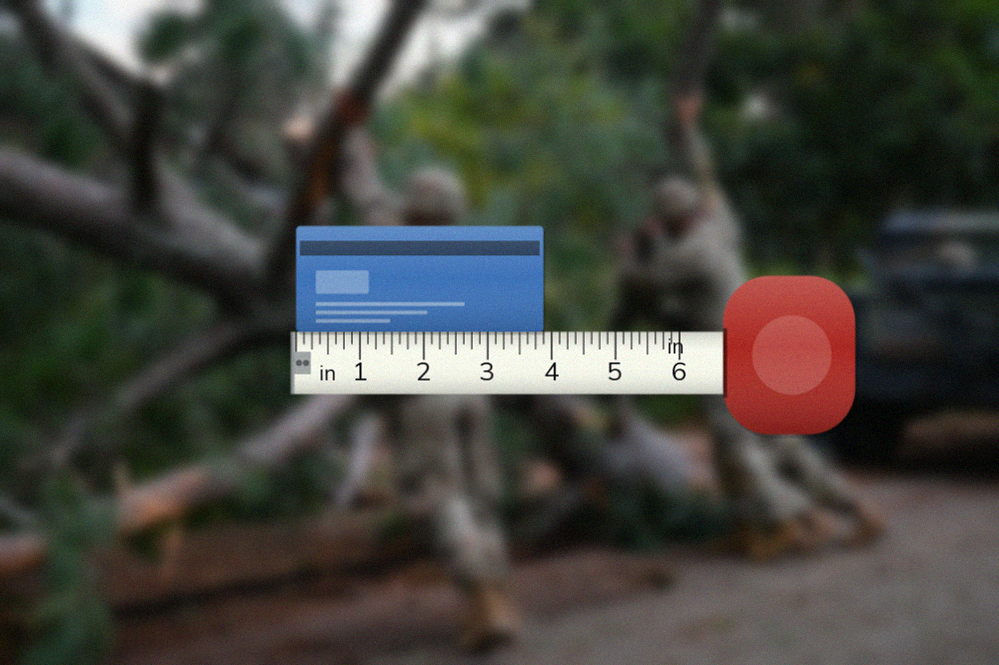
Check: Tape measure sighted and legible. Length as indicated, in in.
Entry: 3.875 in
